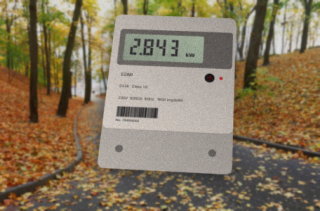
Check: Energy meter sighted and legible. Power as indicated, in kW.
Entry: 2.843 kW
